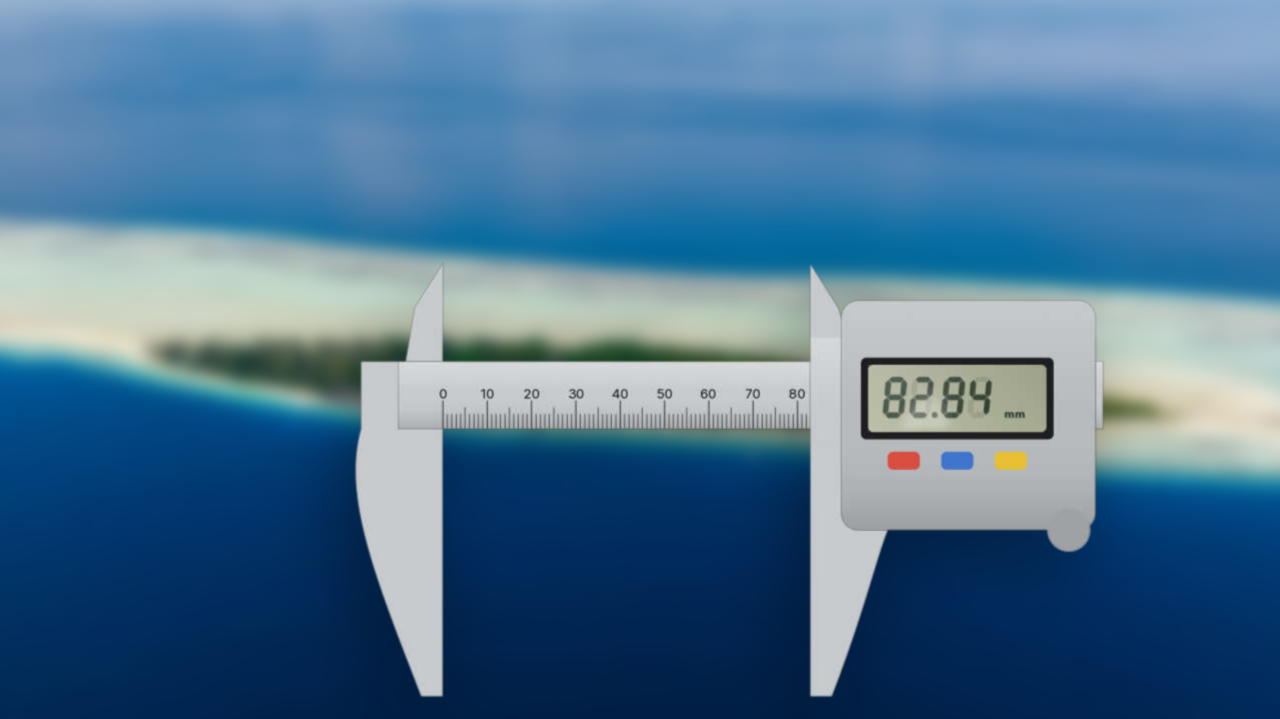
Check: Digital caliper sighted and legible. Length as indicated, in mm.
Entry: 82.84 mm
